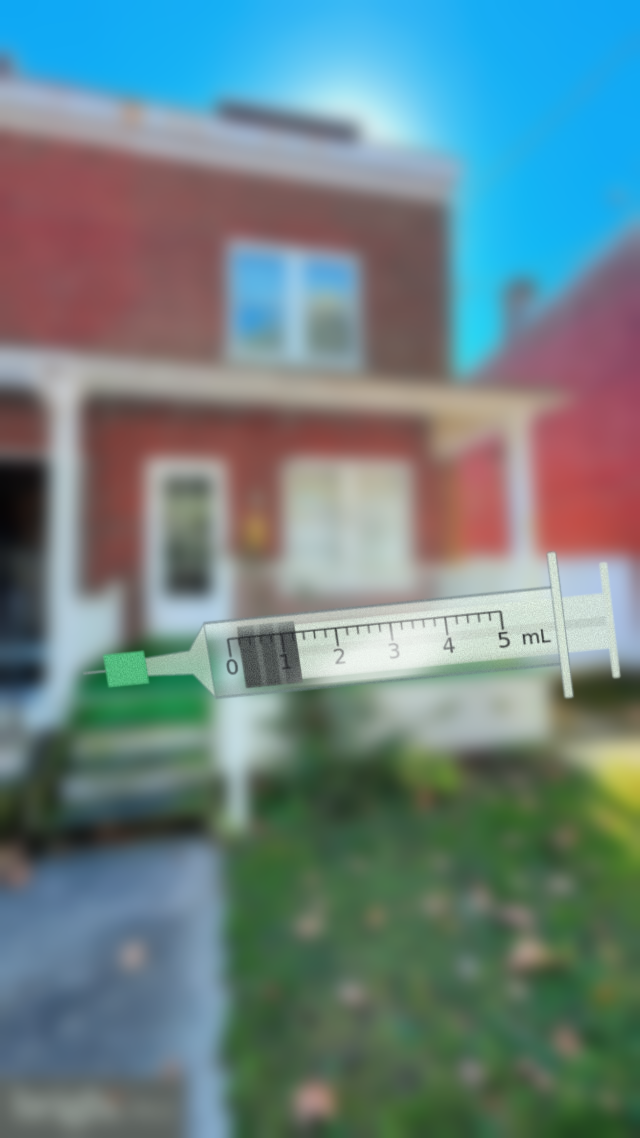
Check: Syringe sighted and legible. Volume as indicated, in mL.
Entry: 0.2 mL
